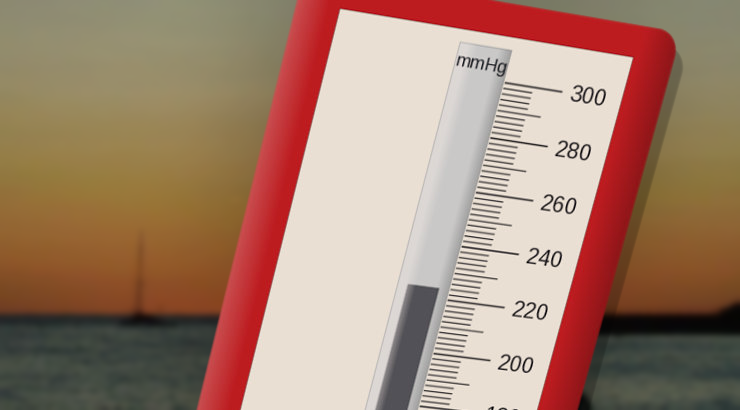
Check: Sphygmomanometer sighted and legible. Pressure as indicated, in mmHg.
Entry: 224 mmHg
